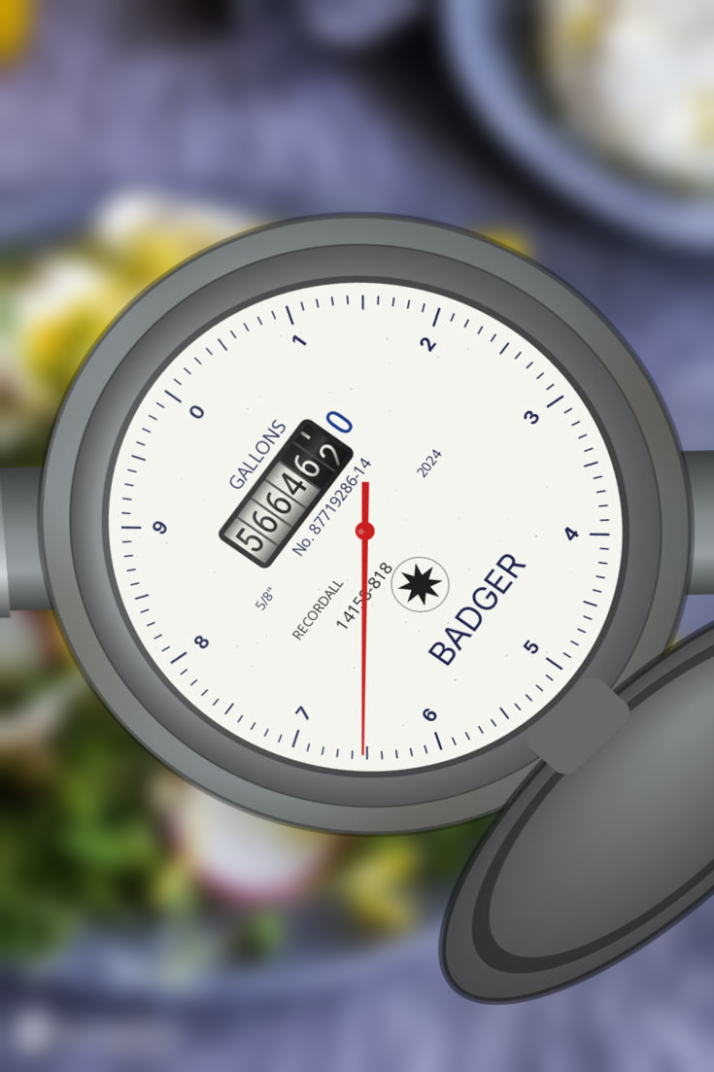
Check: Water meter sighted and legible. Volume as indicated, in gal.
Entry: 5664616.5 gal
